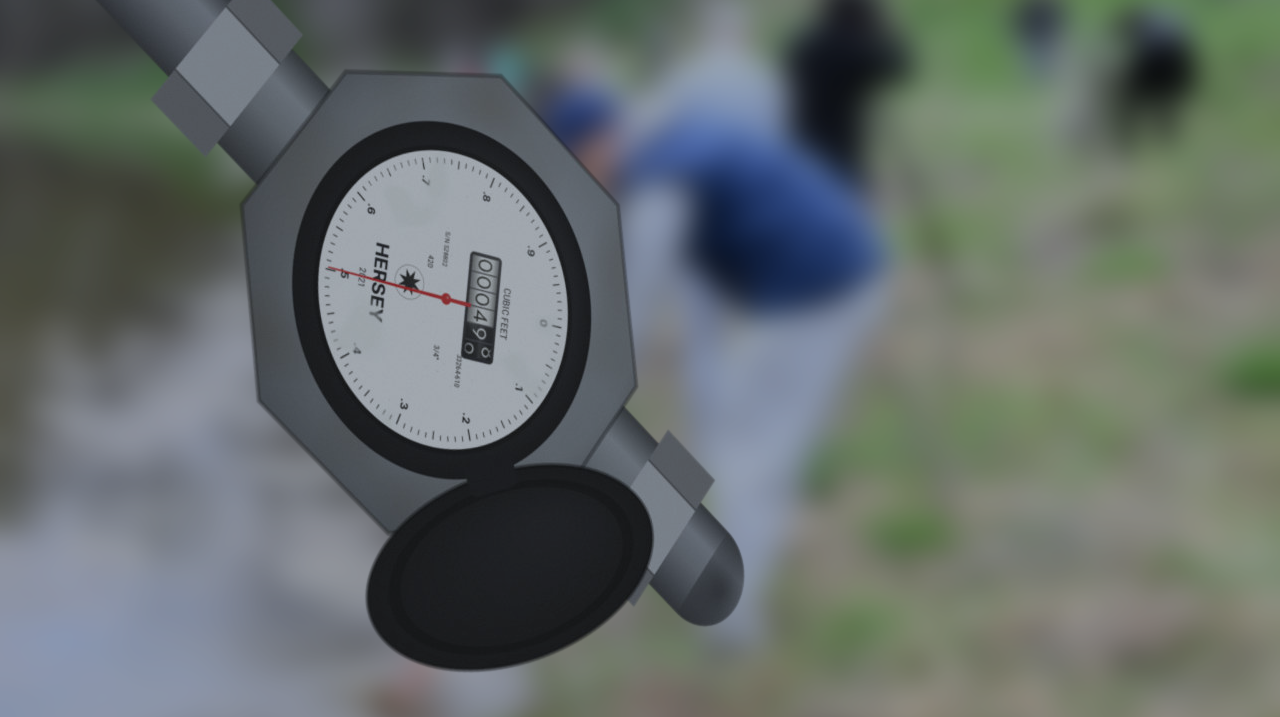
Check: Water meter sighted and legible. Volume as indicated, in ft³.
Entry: 498.50 ft³
